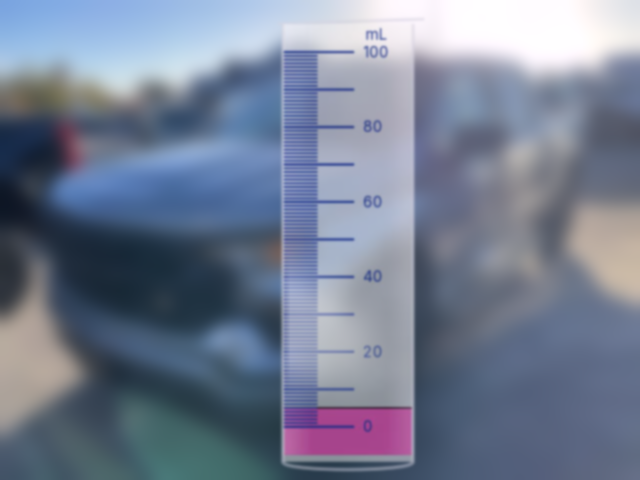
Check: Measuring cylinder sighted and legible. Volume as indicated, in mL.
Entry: 5 mL
